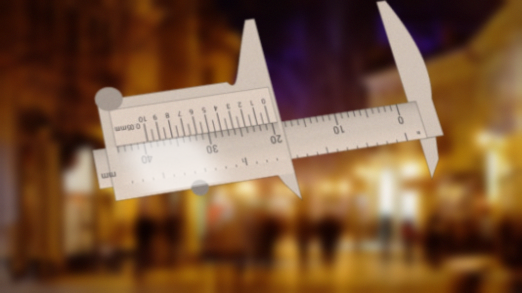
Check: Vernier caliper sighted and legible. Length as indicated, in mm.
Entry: 20.4 mm
